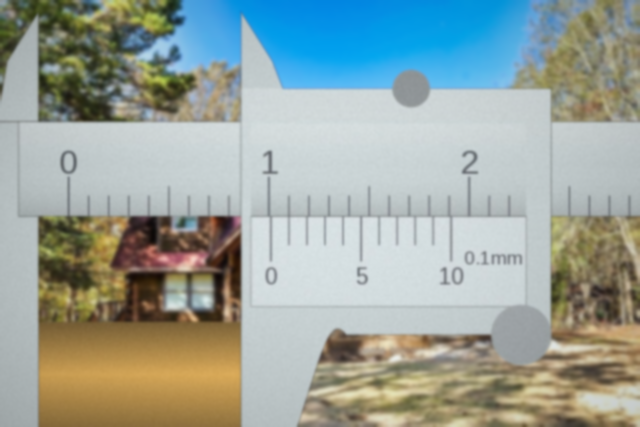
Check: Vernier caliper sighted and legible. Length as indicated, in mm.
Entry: 10.1 mm
